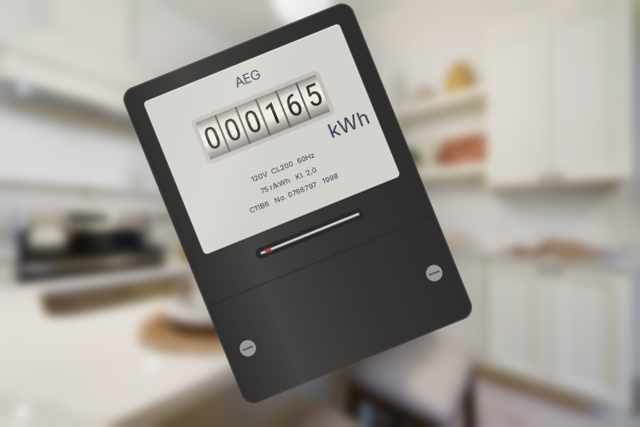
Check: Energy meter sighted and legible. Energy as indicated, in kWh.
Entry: 165 kWh
